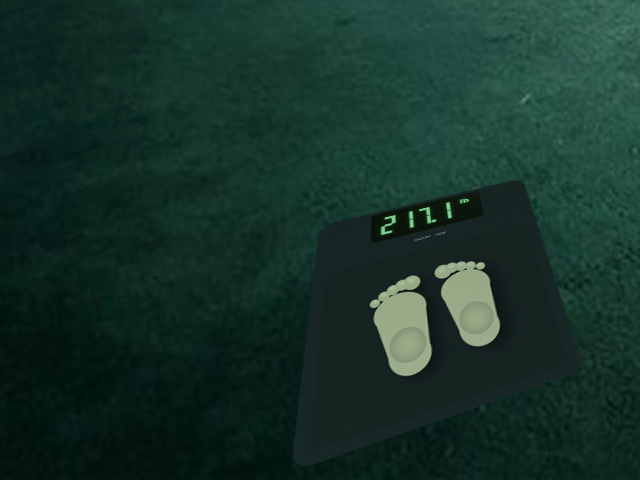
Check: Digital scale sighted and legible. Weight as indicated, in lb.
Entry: 217.1 lb
